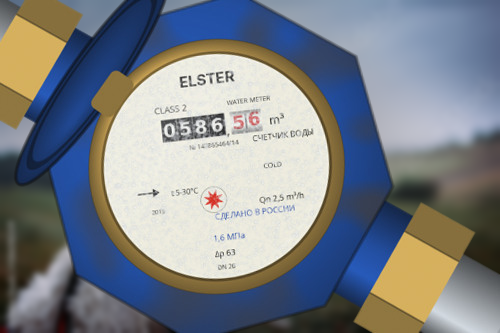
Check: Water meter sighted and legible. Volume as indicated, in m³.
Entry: 586.56 m³
